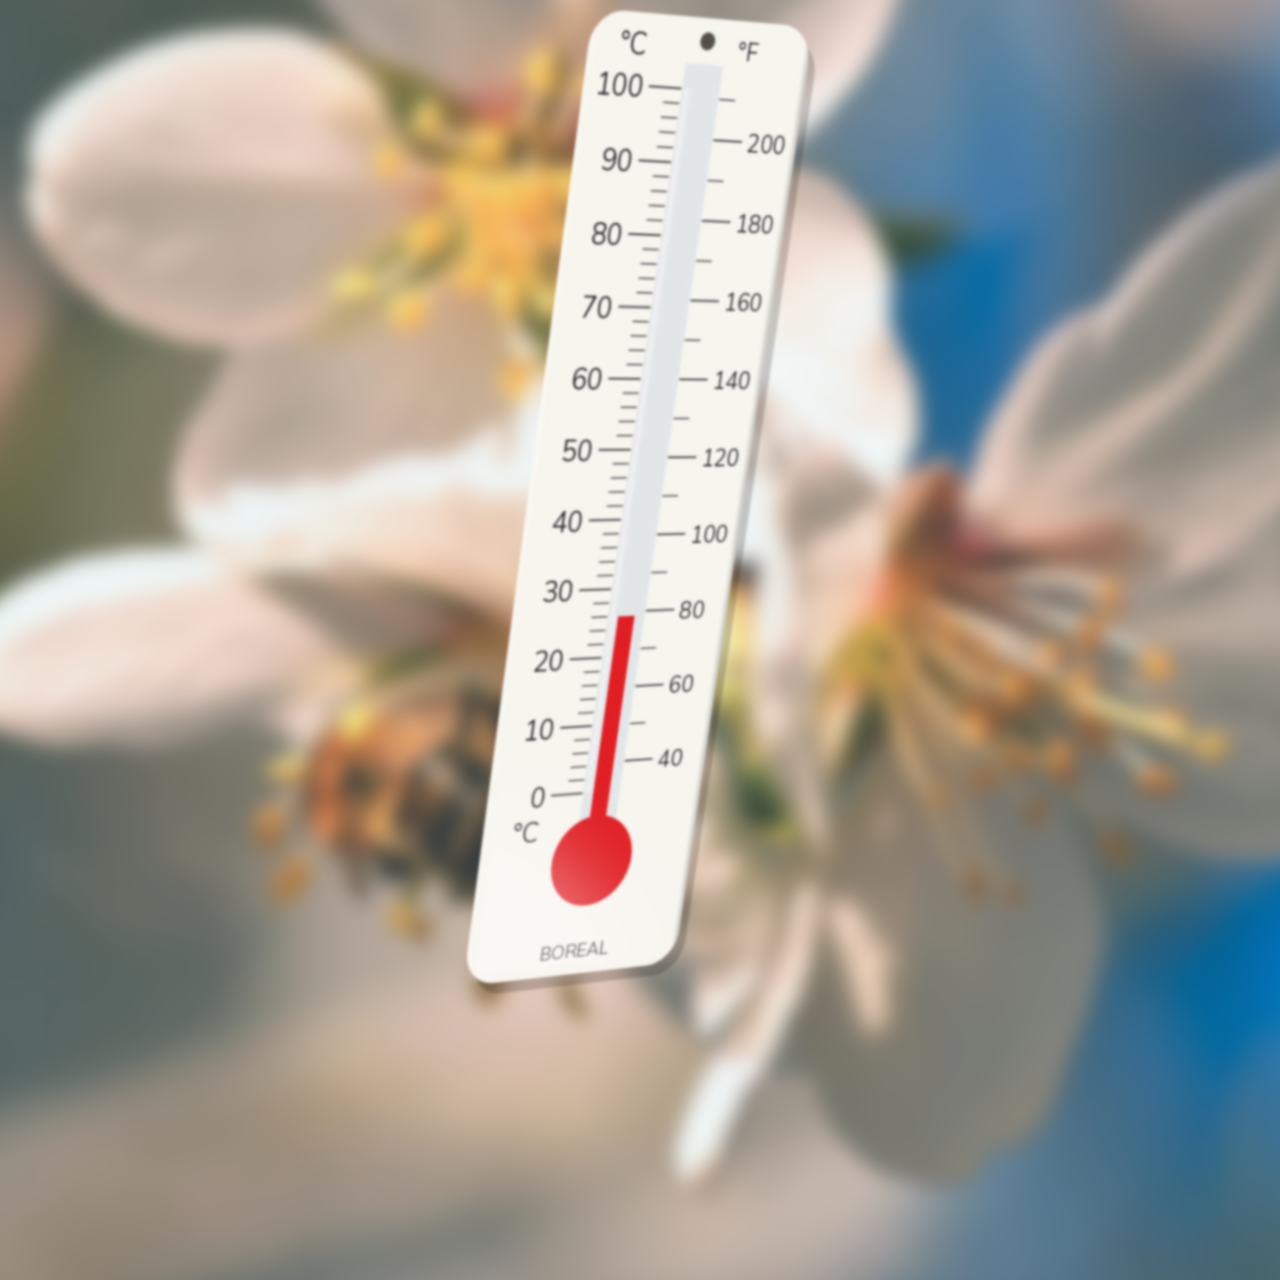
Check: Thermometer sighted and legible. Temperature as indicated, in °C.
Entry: 26 °C
